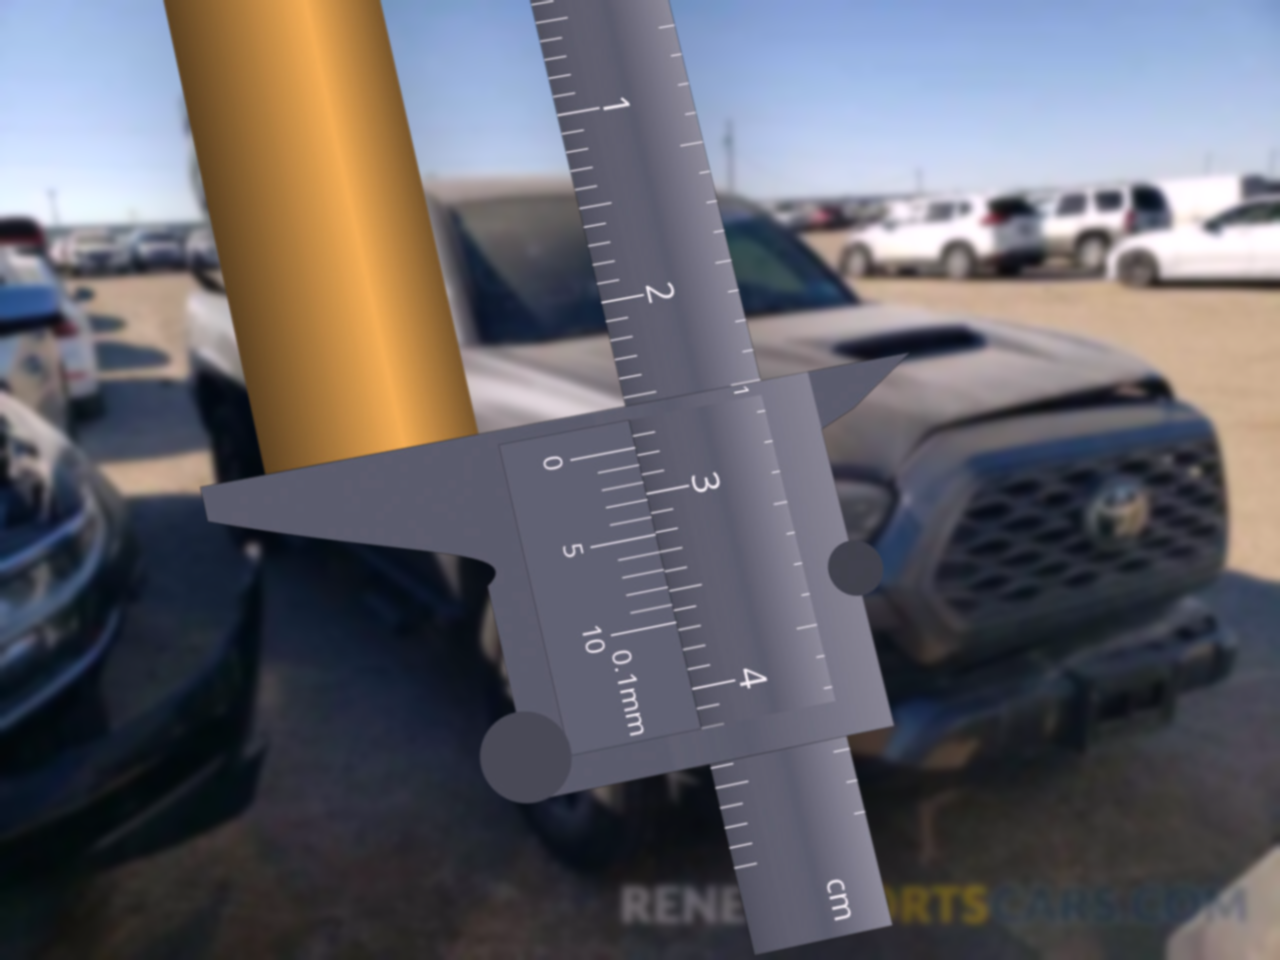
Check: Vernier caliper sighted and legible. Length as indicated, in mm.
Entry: 27.6 mm
